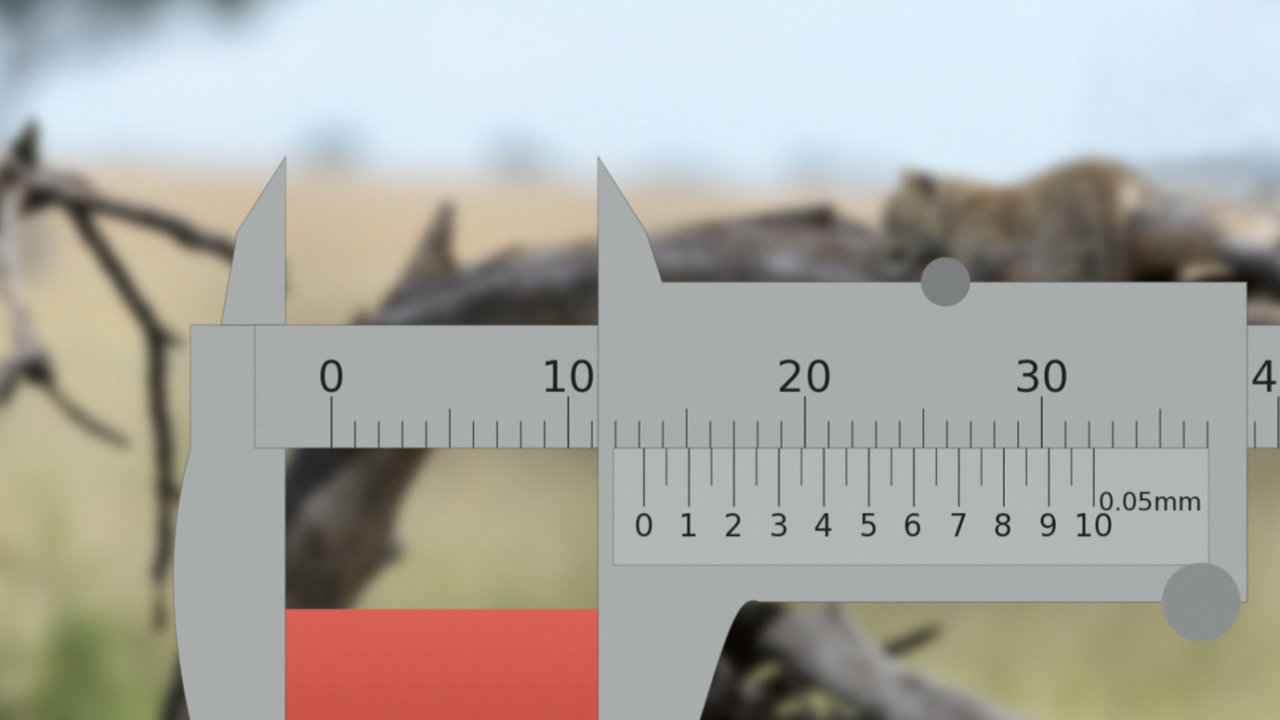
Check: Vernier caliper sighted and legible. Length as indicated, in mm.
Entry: 13.2 mm
